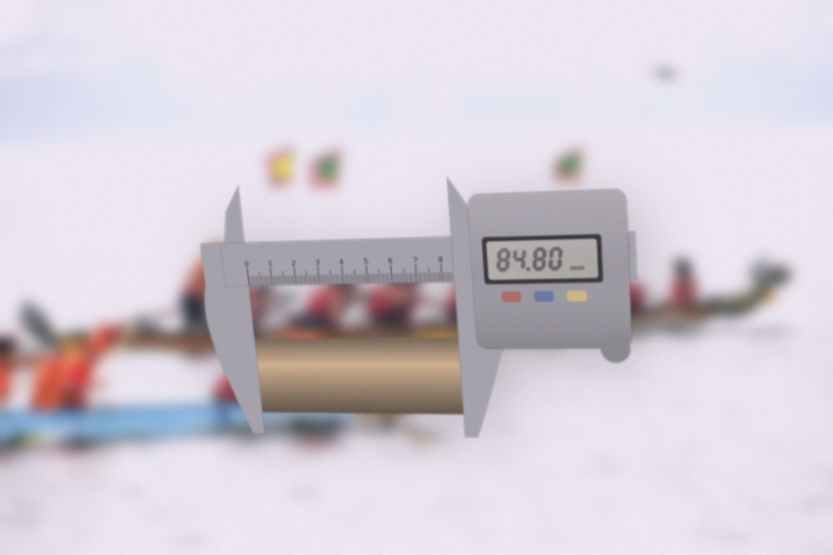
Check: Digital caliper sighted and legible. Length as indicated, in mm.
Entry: 84.80 mm
